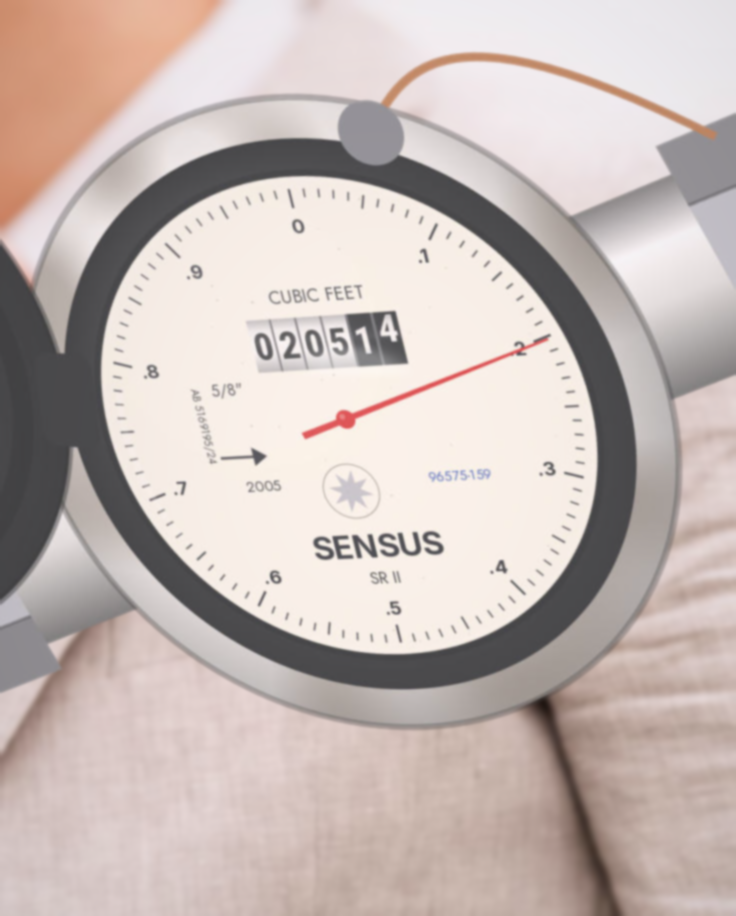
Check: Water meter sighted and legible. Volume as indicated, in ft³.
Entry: 20514.20 ft³
